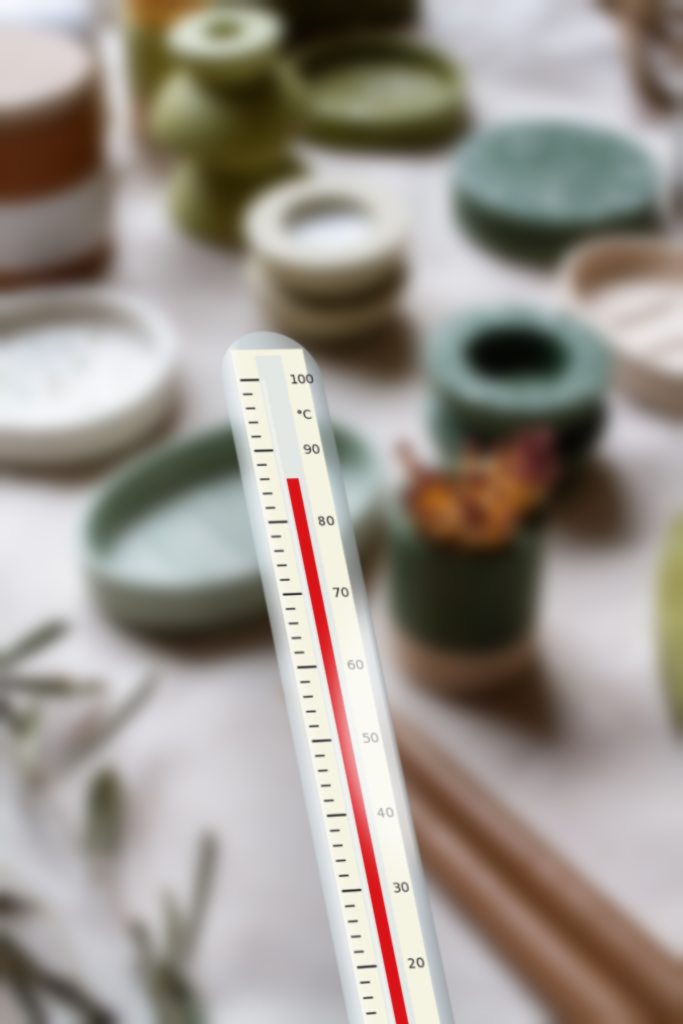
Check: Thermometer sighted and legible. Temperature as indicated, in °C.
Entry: 86 °C
